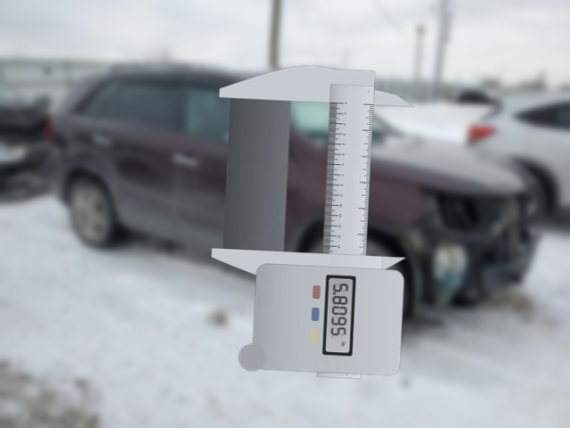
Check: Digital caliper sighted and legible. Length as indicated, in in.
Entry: 5.8095 in
